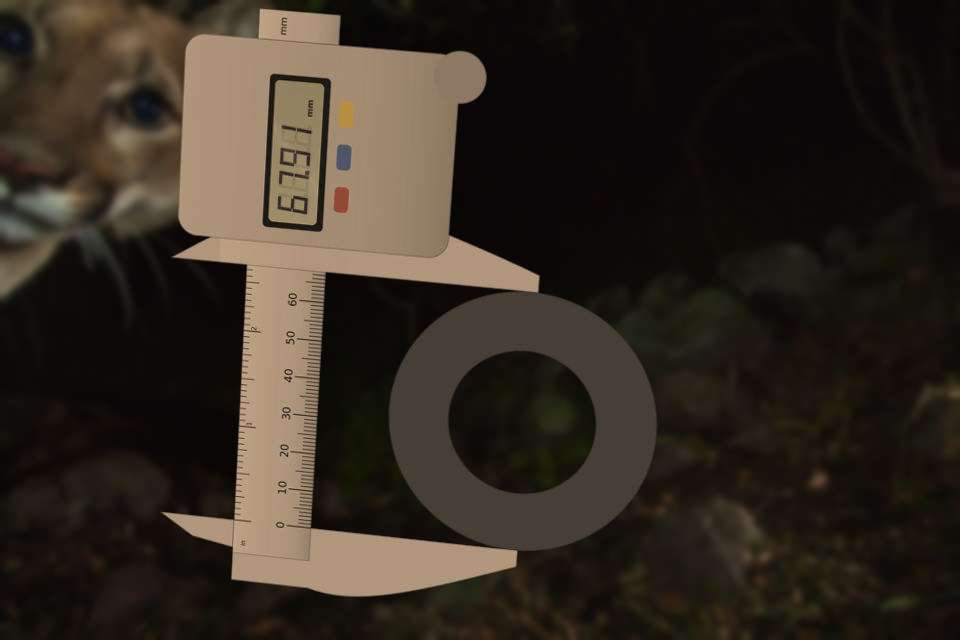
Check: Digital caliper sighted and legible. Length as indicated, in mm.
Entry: 67.91 mm
